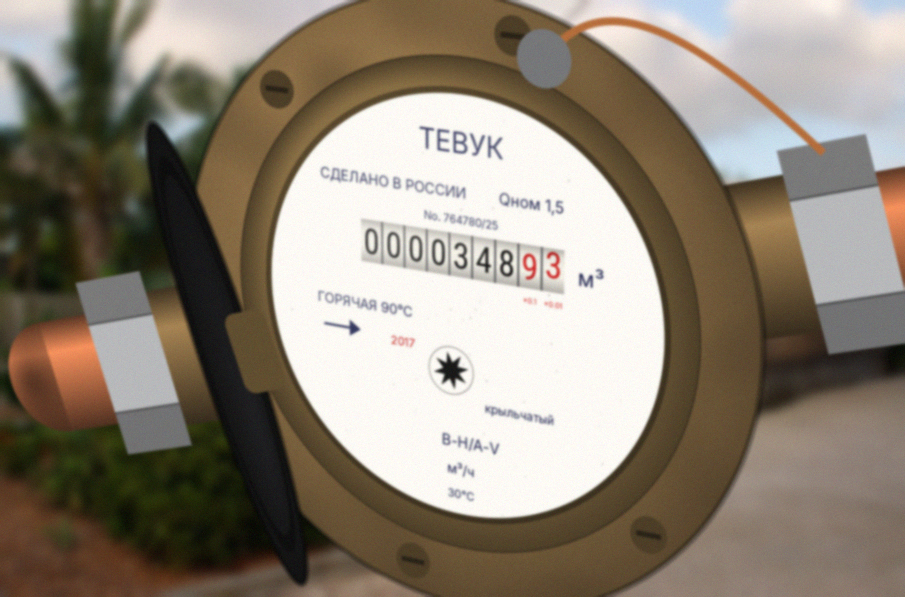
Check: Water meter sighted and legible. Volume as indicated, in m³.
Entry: 348.93 m³
